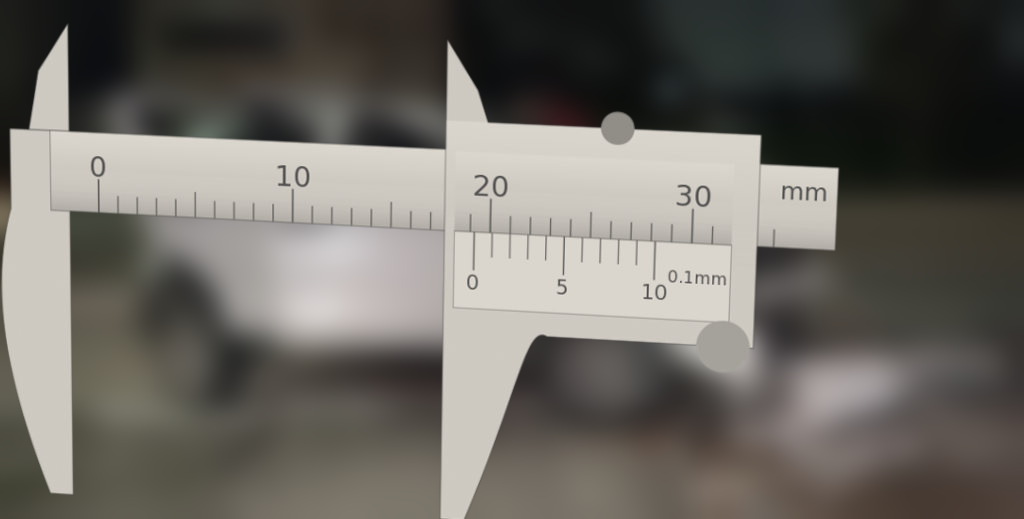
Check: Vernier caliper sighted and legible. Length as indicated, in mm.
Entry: 19.2 mm
